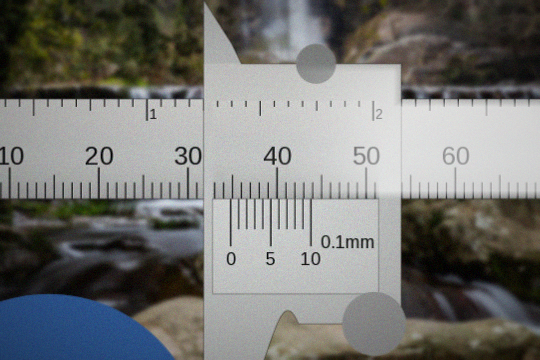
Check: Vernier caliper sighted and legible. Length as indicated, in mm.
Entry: 34.8 mm
